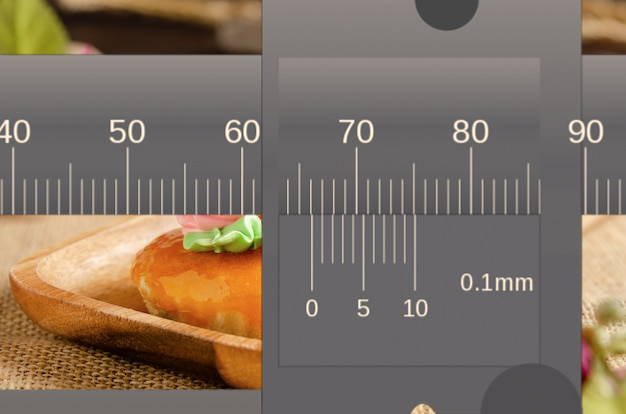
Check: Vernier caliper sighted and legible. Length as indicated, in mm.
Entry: 66.1 mm
